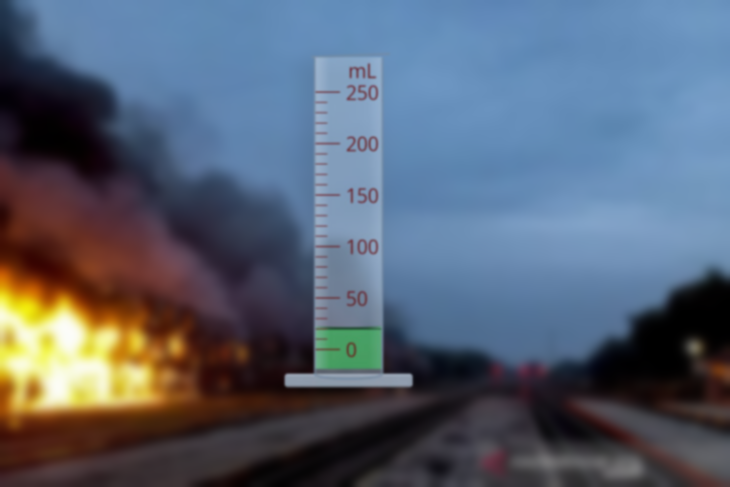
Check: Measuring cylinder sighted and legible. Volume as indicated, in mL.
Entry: 20 mL
